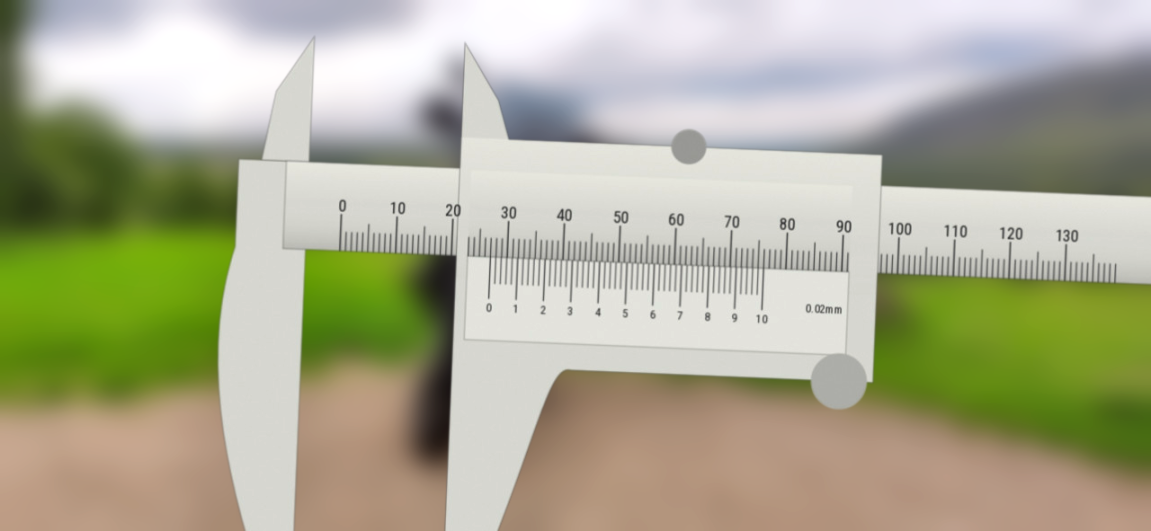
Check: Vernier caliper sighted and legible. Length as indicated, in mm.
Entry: 27.0 mm
